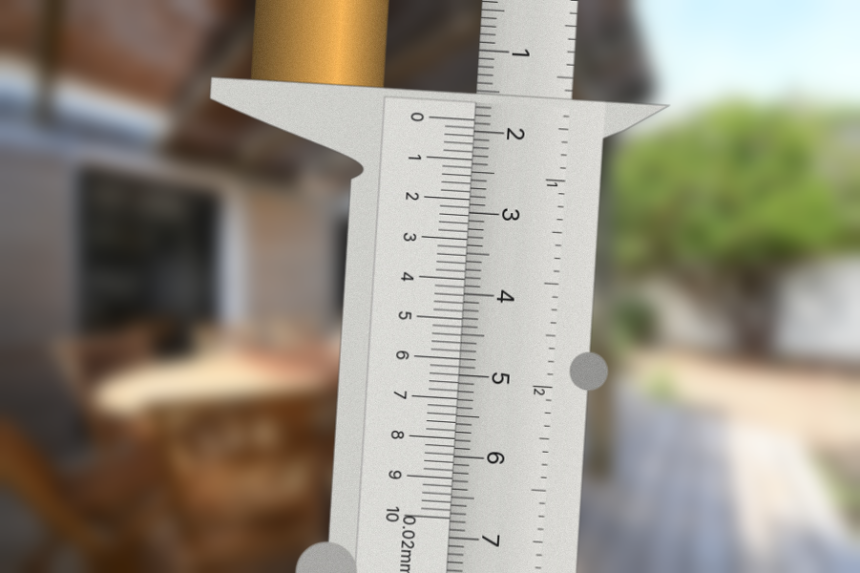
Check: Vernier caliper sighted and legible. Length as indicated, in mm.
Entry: 18.6 mm
